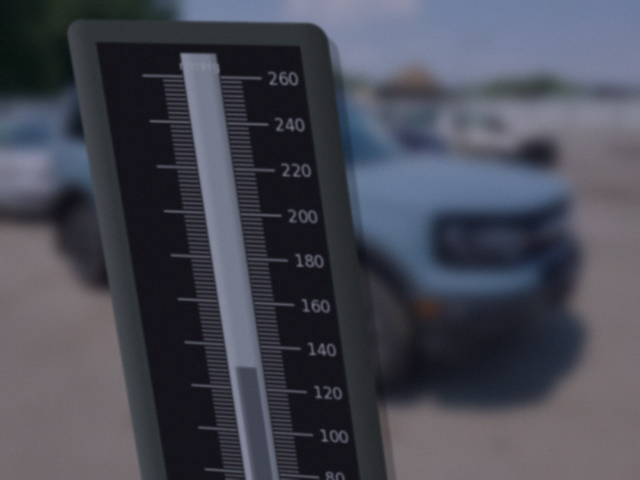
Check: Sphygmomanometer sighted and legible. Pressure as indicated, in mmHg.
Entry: 130 mmHg
